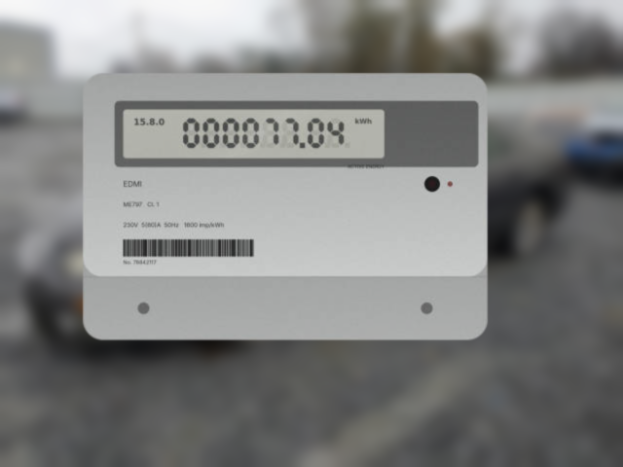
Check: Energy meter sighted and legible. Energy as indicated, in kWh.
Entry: 77.04 kWh
